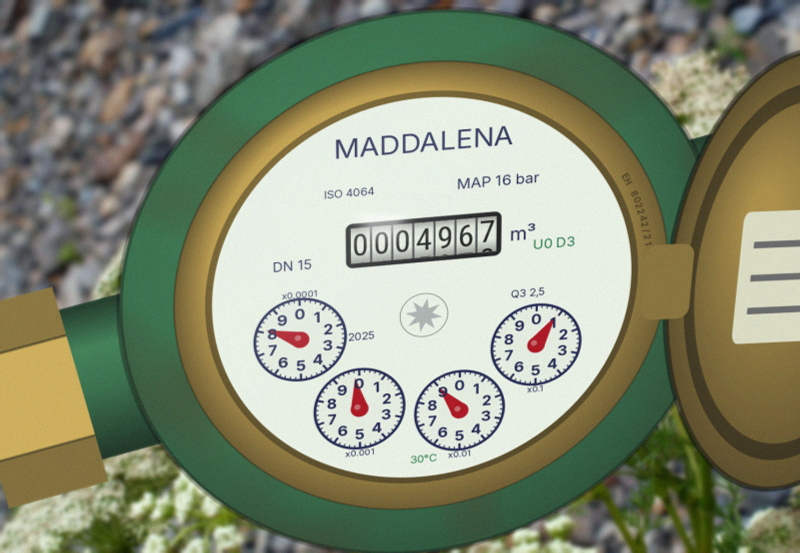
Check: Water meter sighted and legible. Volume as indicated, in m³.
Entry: 4967.0898 m³
